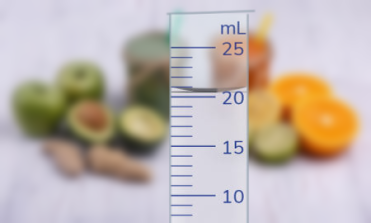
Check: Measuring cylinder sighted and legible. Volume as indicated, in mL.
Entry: 20.5 mL
